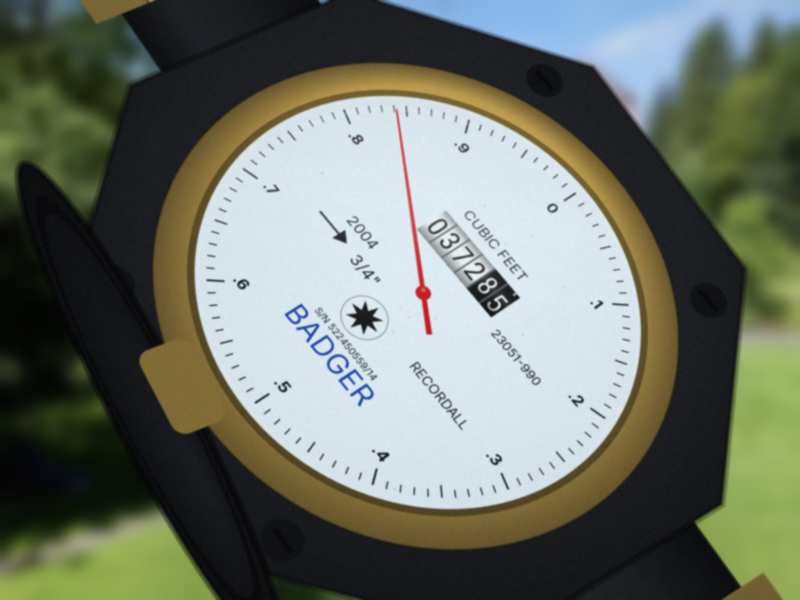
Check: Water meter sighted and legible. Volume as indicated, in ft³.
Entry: 37284.84 ft³
